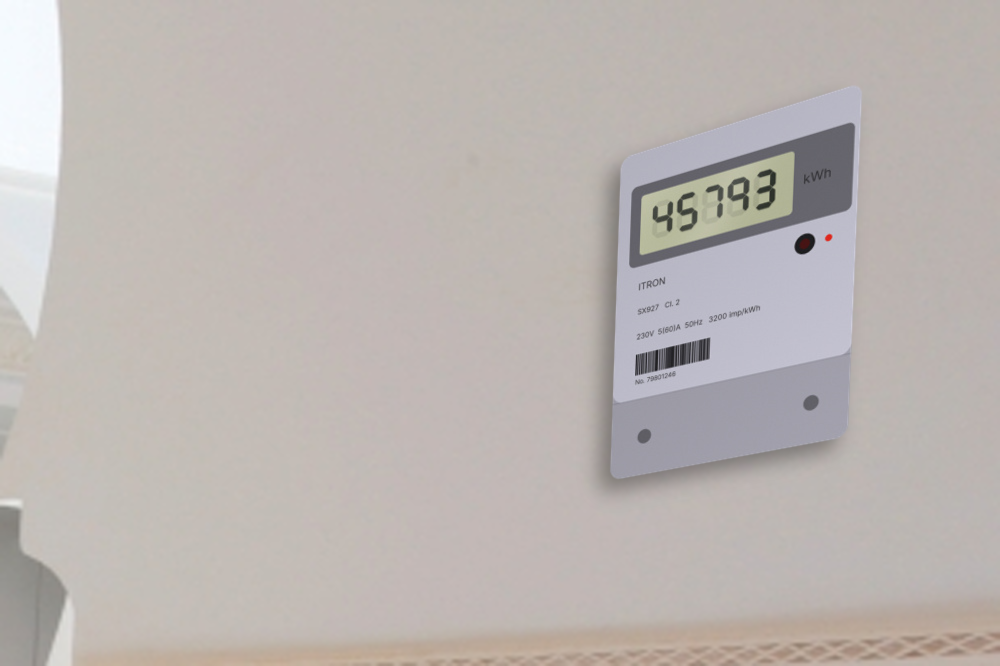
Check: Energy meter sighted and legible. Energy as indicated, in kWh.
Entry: 45793 kWh
